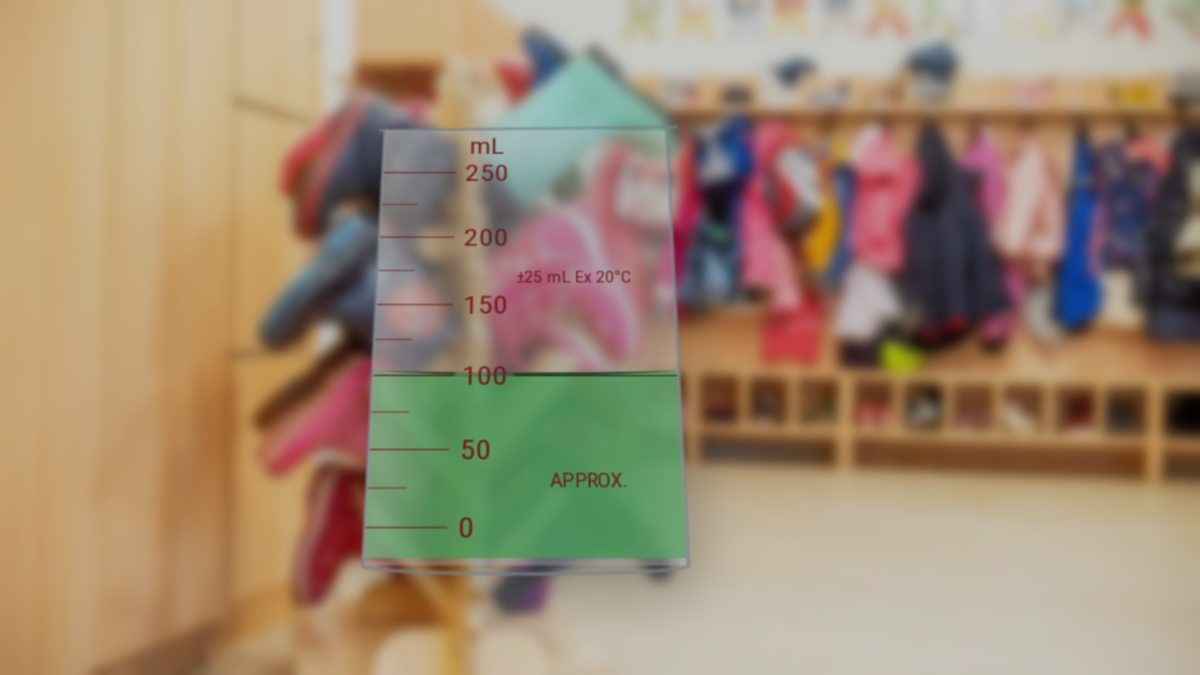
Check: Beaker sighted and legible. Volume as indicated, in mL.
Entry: 100 mL
